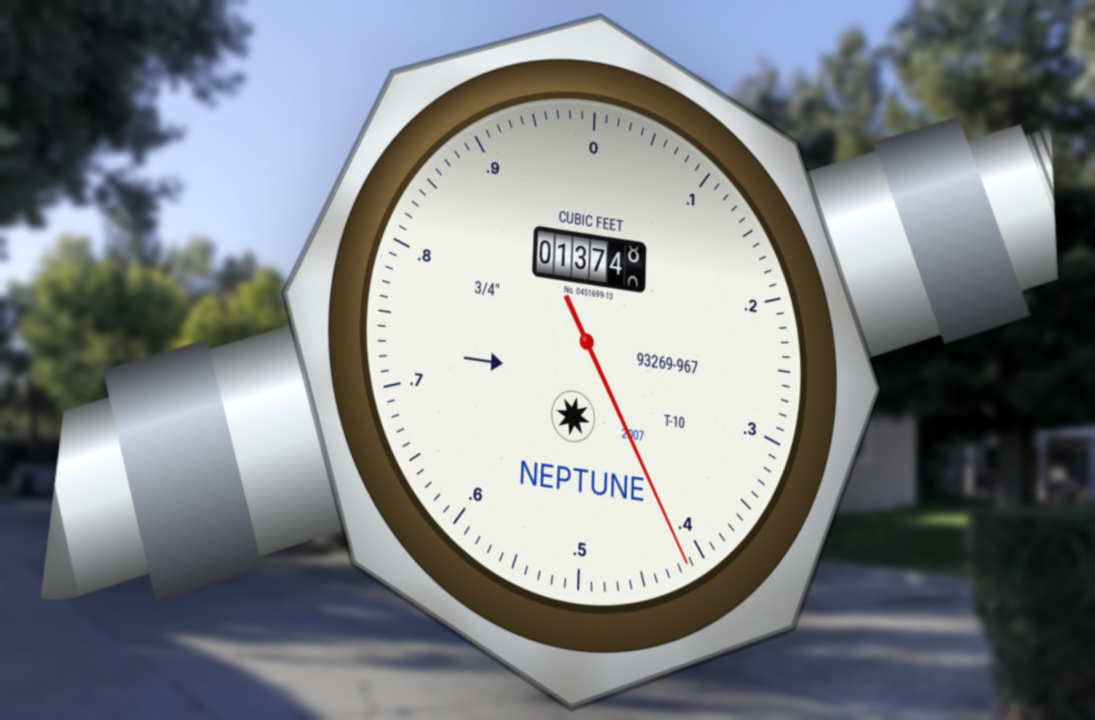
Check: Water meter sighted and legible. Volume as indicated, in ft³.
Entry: 13748.41 ft³
